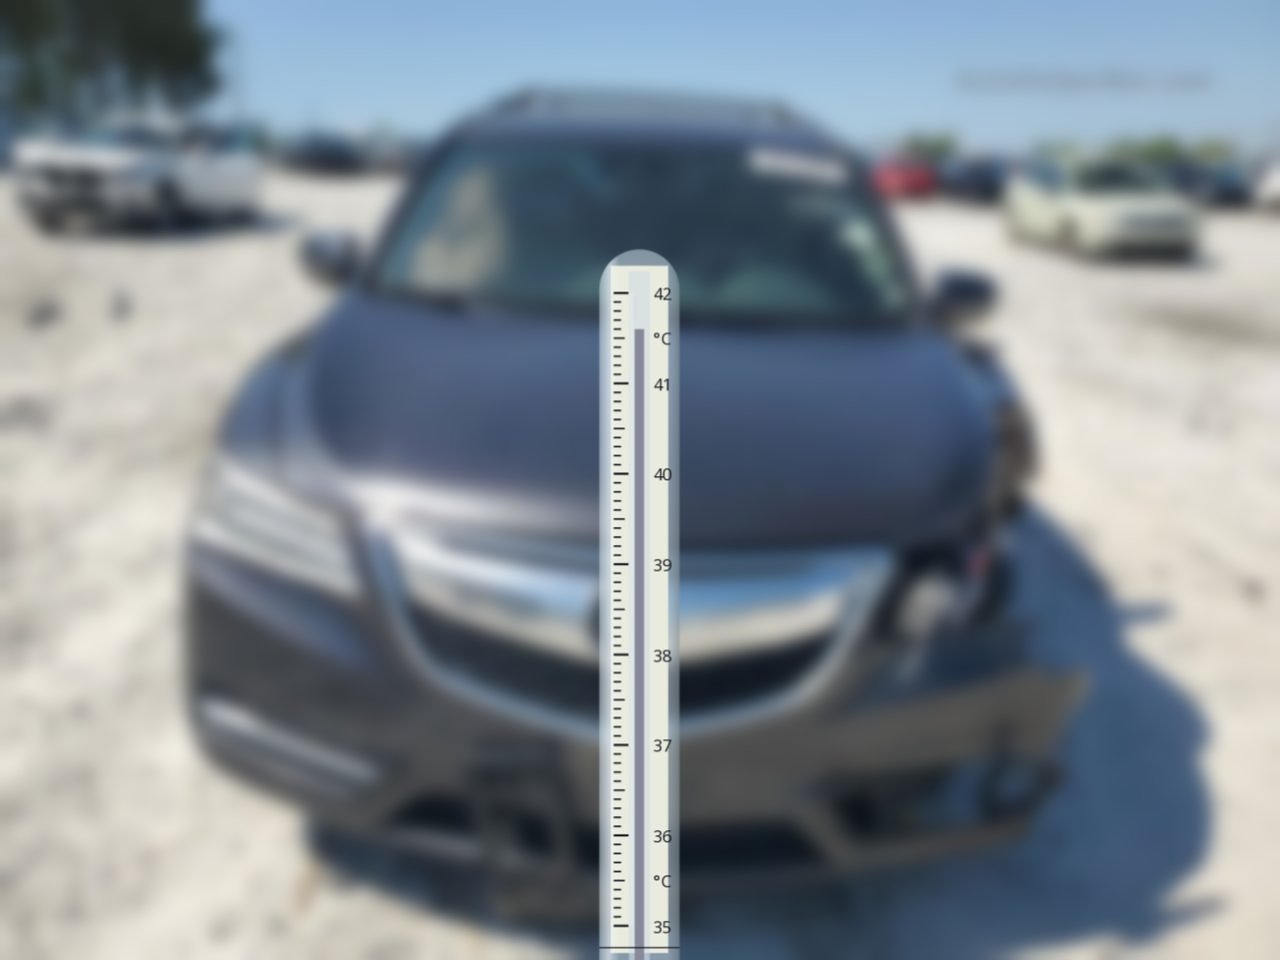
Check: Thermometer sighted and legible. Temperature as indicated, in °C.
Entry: 41.6 °C
